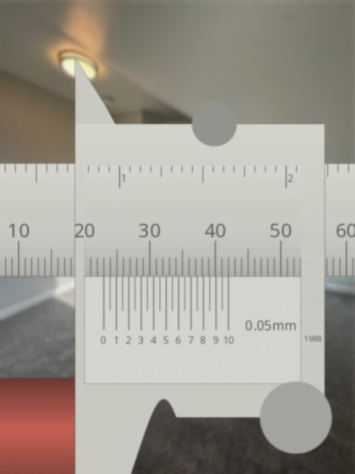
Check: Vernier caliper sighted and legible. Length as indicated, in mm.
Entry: 23.0 mm
